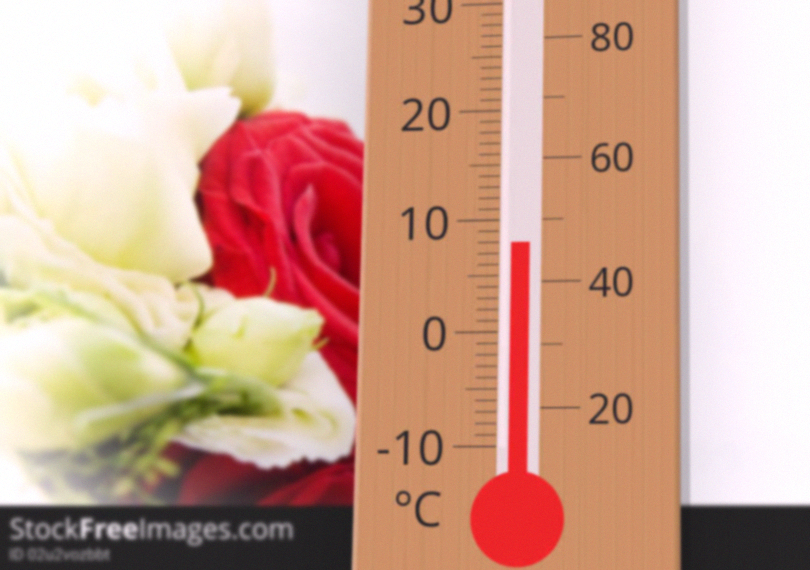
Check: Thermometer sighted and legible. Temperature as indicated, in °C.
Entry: 8 °C
